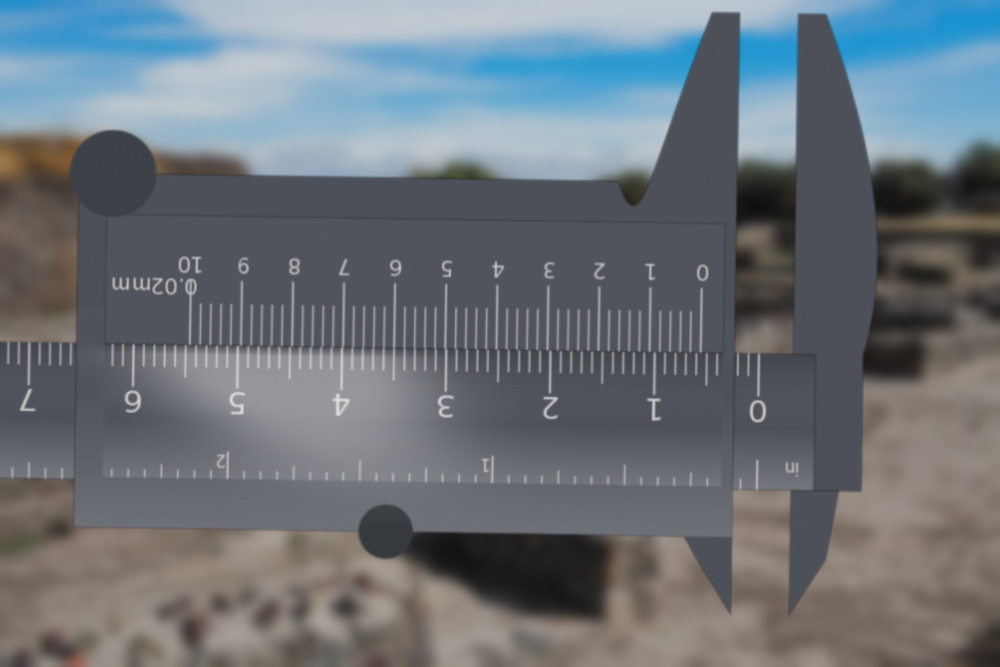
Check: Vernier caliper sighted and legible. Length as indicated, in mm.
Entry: 5.6 mm
